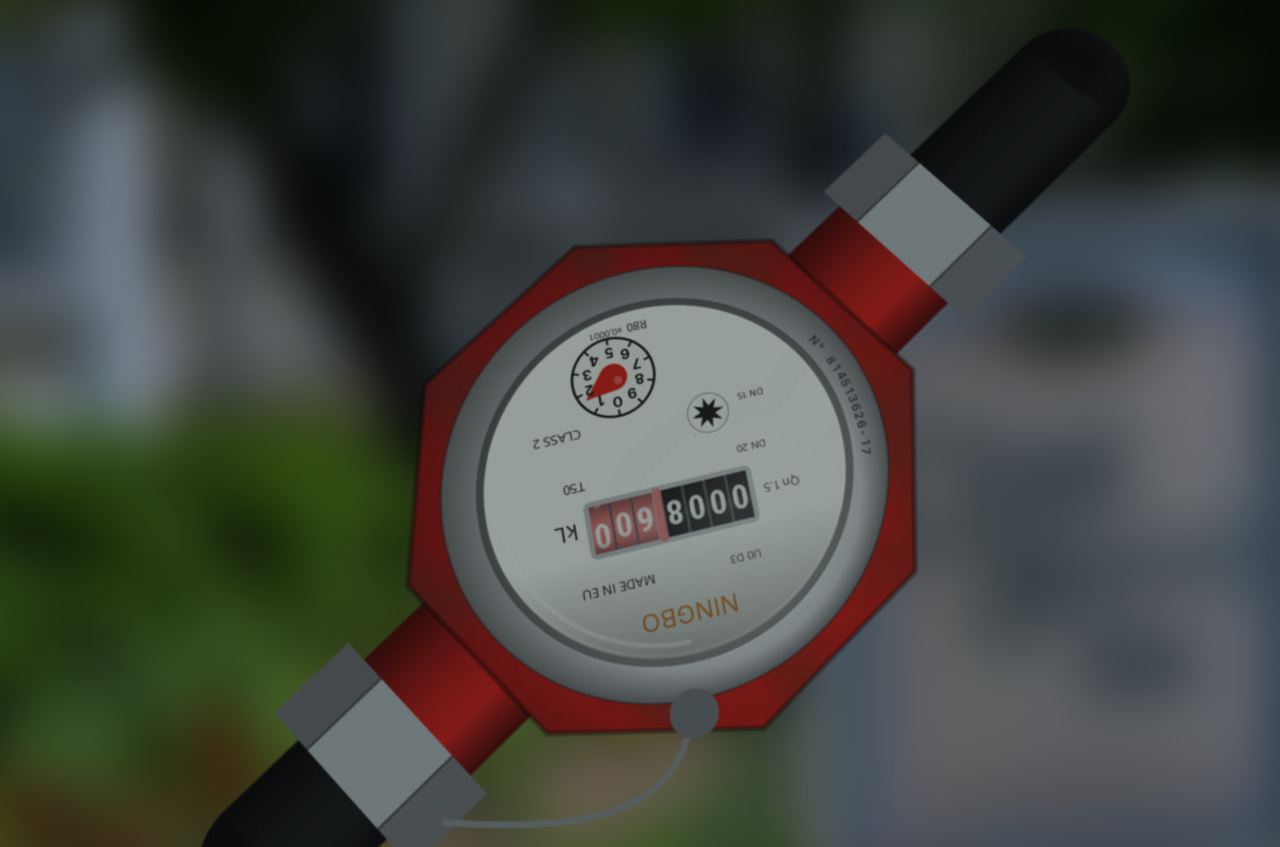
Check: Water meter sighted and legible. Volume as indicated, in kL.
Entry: 8.6001 kL
